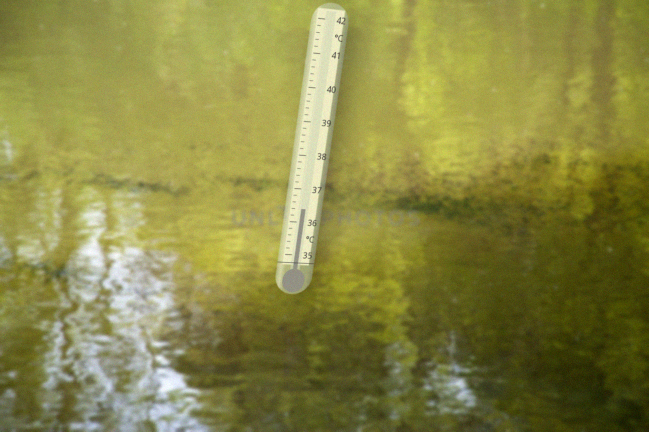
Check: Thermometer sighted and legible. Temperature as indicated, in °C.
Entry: 36.4 °C
